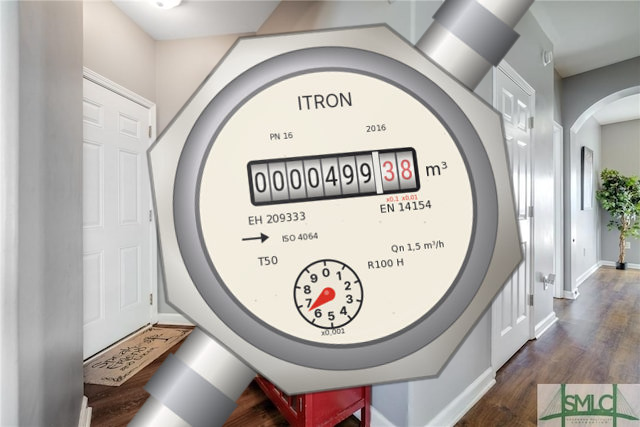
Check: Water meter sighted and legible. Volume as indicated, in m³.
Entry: 499.386 m³
